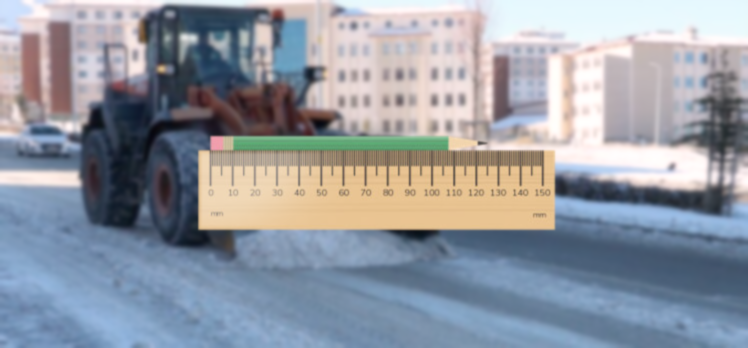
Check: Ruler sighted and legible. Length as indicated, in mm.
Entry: 125 mm
